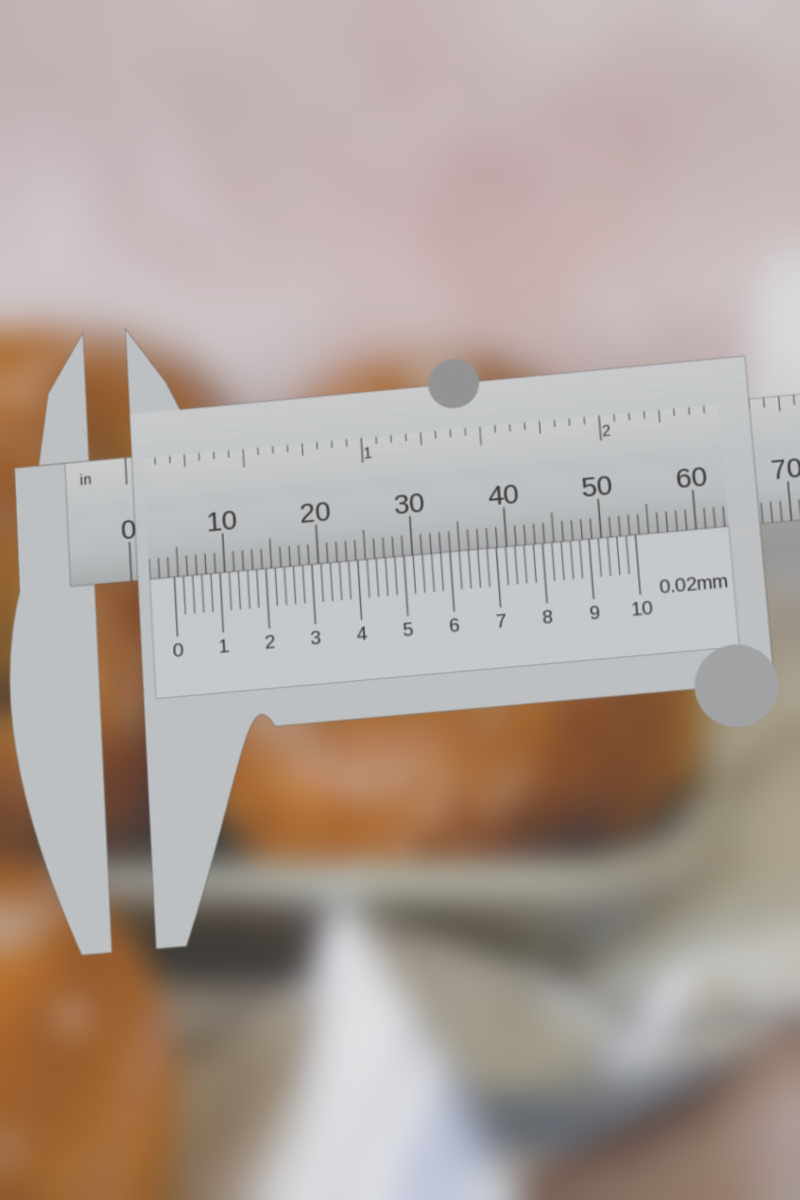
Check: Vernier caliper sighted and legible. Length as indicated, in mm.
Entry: 4.6 mm
